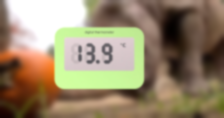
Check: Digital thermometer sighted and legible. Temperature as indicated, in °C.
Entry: 13.9 °C
